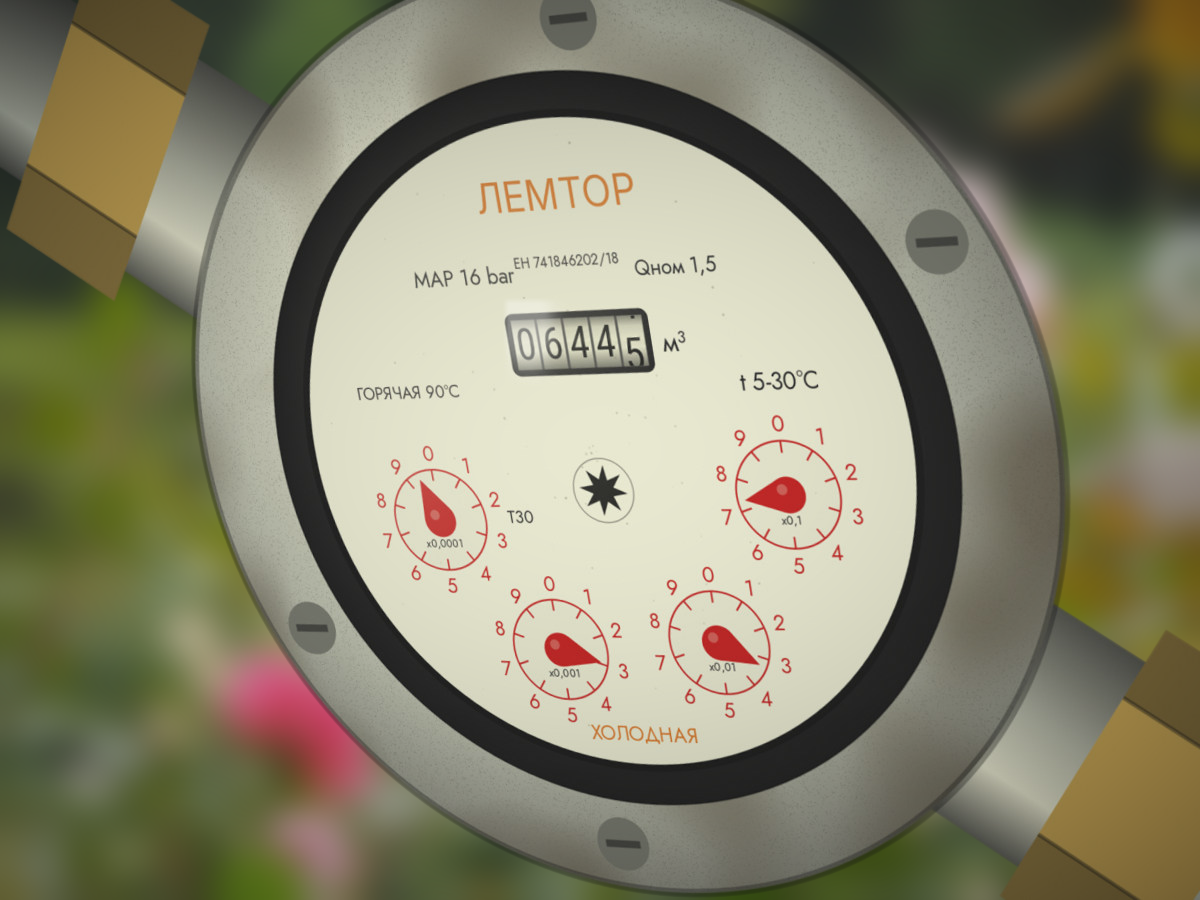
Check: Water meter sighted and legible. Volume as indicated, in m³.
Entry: 6444.7329 m³
